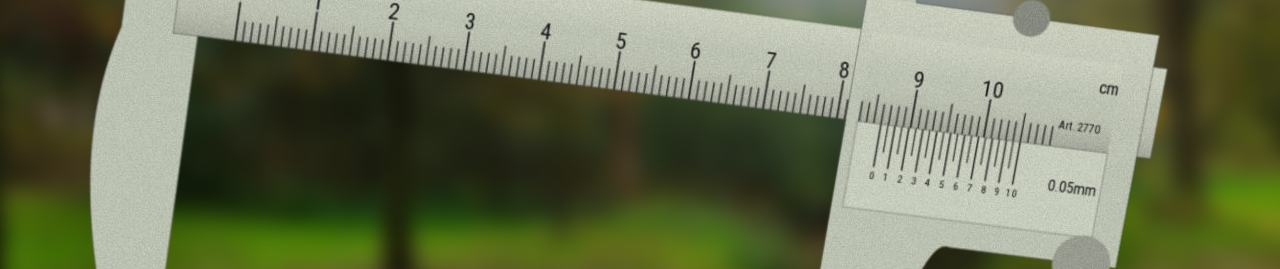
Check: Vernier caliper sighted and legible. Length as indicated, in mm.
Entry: 86.0 mm
